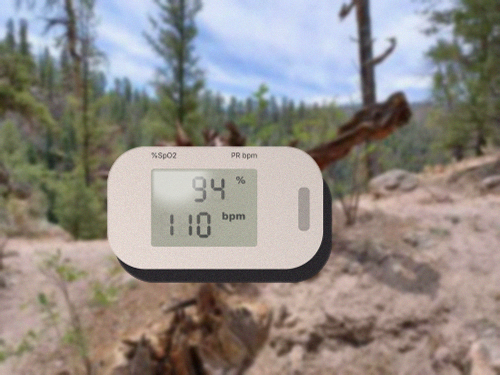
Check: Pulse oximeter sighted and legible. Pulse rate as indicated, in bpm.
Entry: 110 bpm
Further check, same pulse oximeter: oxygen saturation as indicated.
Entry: 94 %
